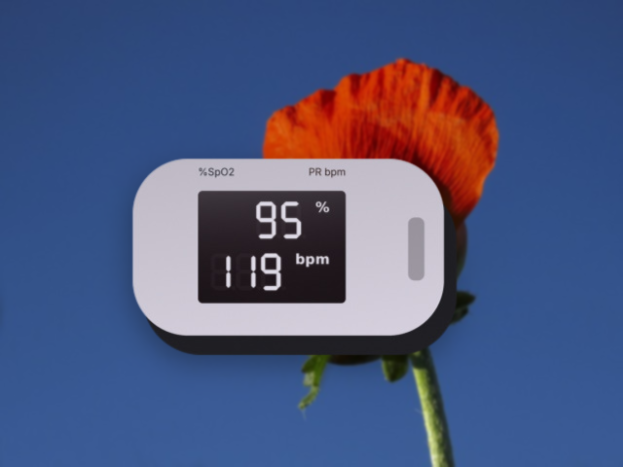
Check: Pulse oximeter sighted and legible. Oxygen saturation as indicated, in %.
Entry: 95 %
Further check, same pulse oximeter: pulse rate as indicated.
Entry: 119 bpm
